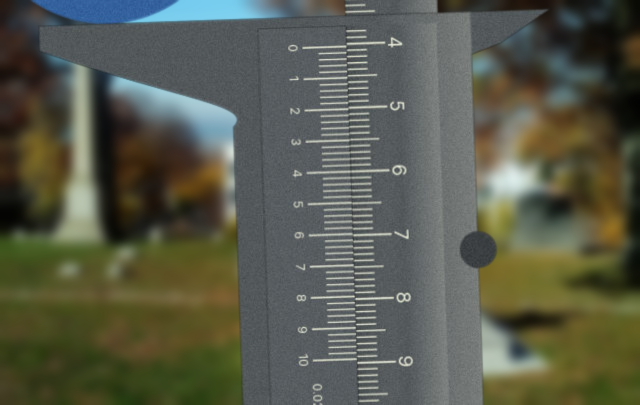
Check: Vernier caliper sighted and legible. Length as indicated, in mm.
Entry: 40.4 mm
